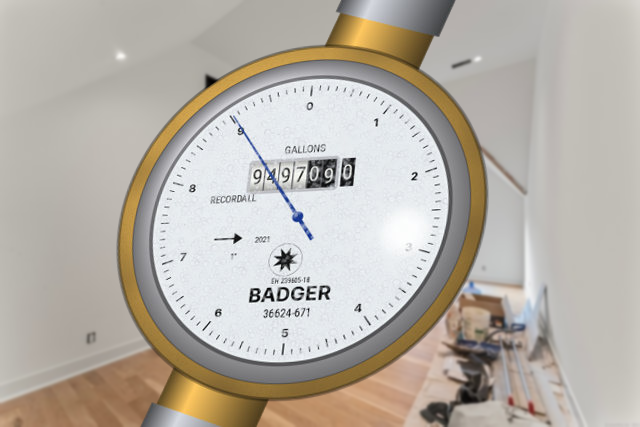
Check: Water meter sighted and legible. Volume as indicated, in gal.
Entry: 9497089.0 gal
